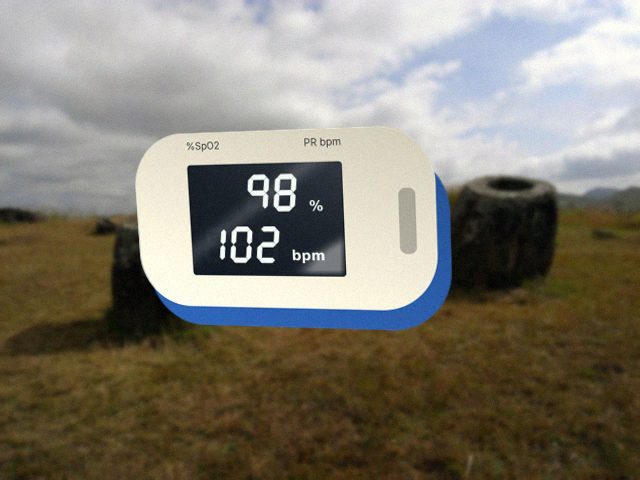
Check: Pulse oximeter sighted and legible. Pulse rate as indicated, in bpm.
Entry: 102 bpm
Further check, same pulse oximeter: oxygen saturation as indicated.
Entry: 98 %
